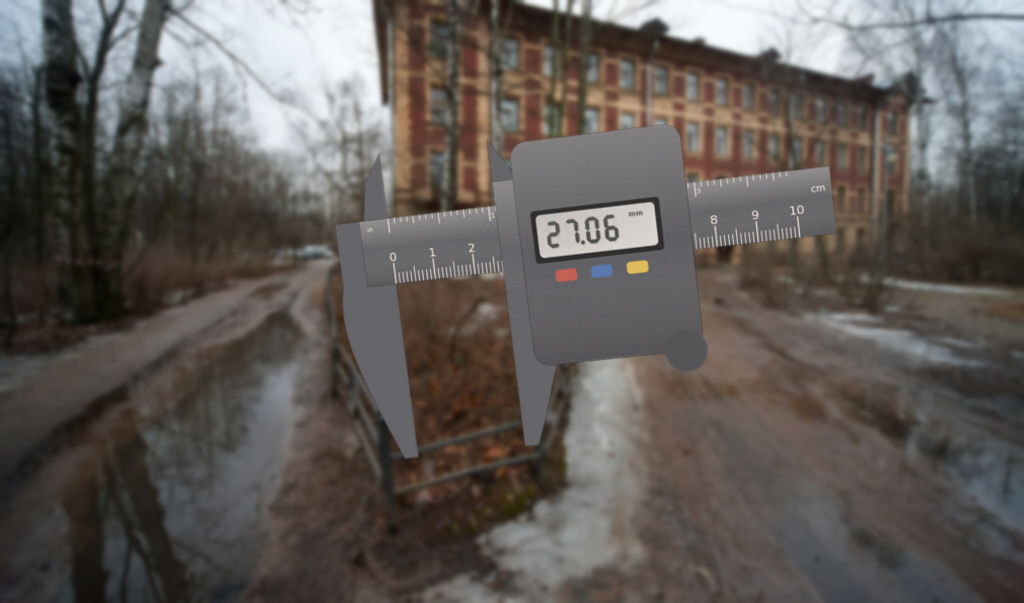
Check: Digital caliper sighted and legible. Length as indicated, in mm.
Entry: 27.06 mm
